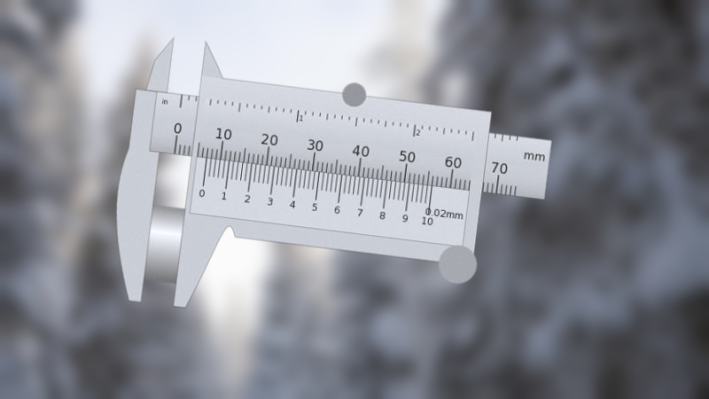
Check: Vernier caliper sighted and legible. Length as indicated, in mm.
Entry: 7.0 mm
